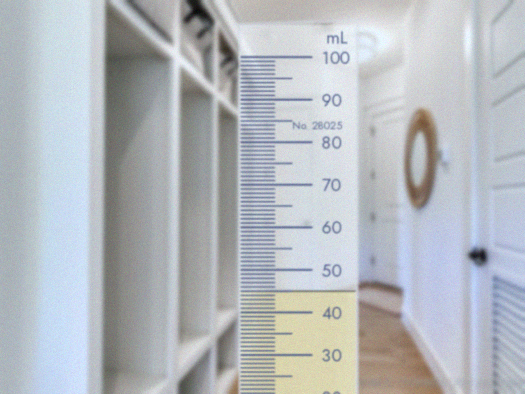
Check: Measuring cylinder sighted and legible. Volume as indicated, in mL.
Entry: 45 mL
